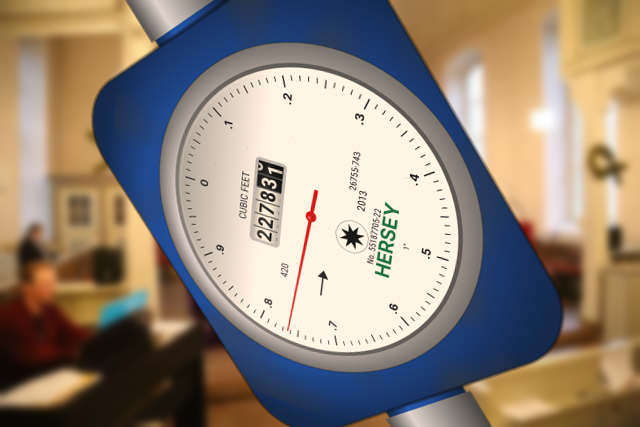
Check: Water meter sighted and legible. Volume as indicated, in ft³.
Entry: 227830.76 ft³
